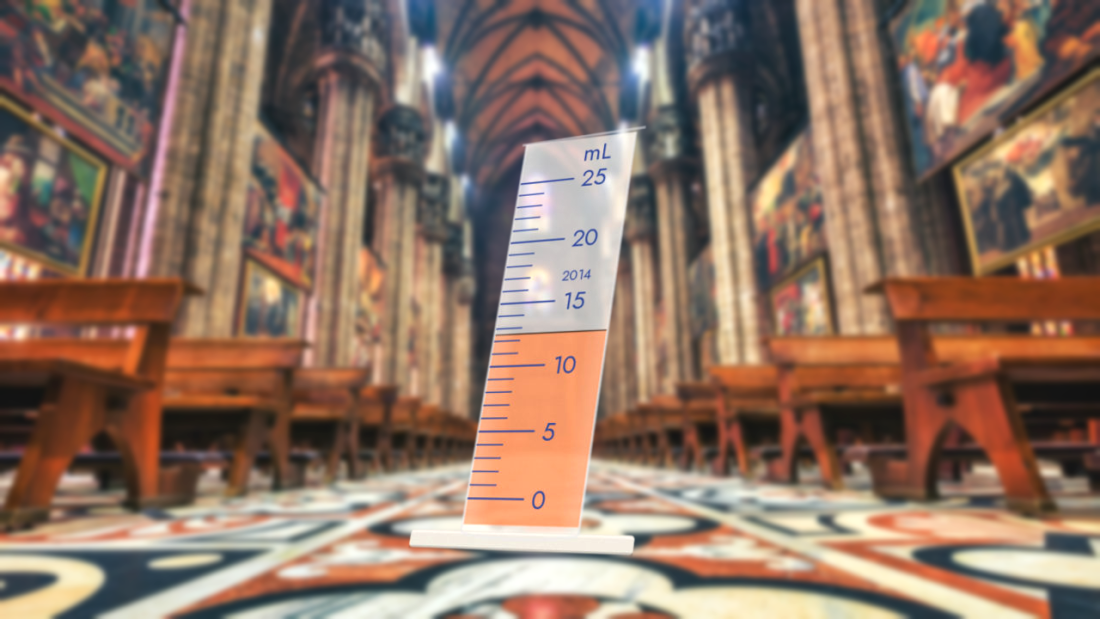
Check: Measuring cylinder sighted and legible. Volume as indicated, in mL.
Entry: 12.5 mL
